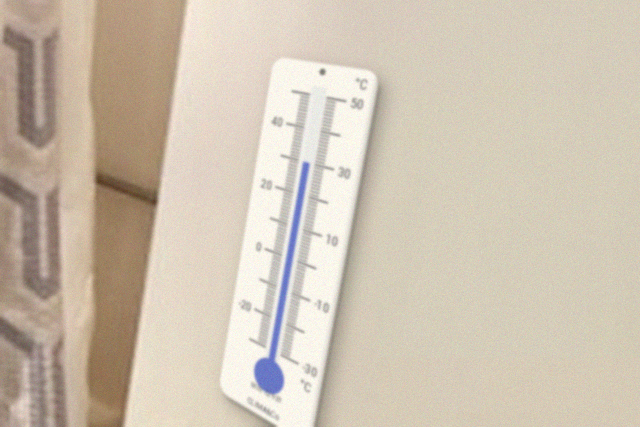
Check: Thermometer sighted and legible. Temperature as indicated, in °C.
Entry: 30 °C
